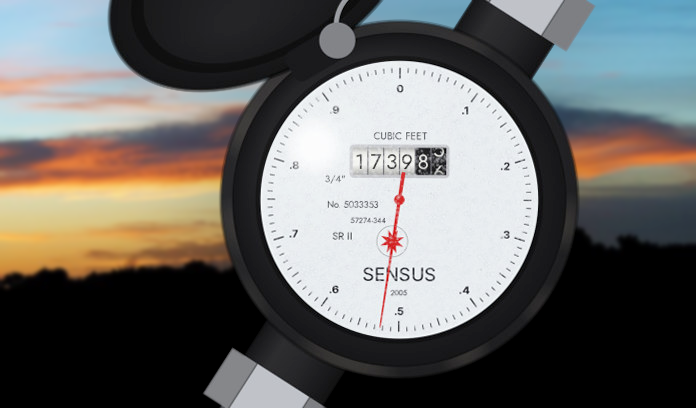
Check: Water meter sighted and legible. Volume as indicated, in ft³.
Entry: 173985.52 ft³
